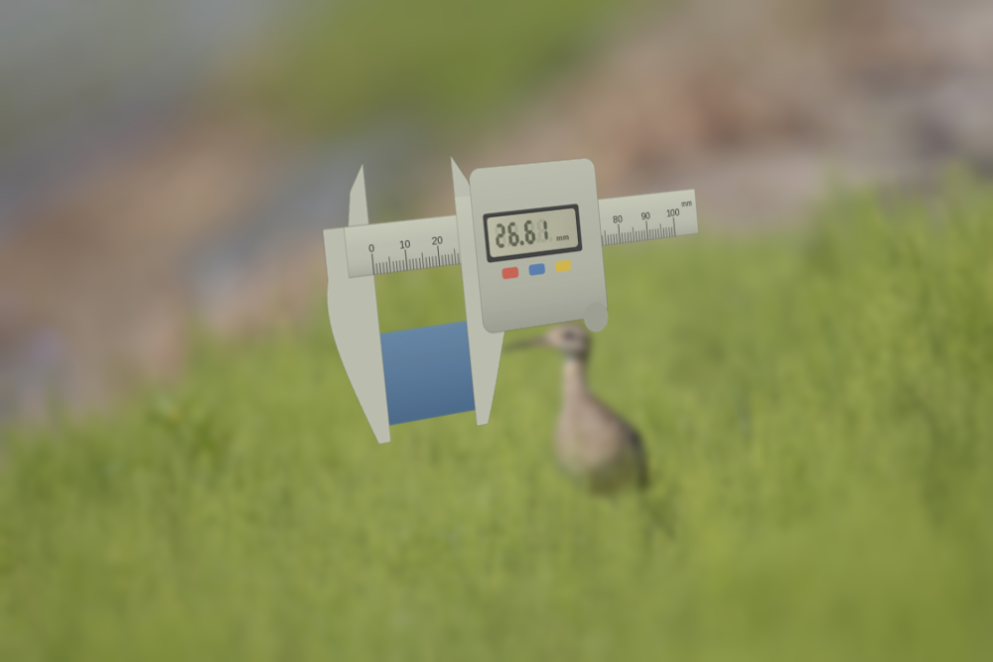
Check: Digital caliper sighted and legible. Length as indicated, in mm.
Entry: 26.61 mm
